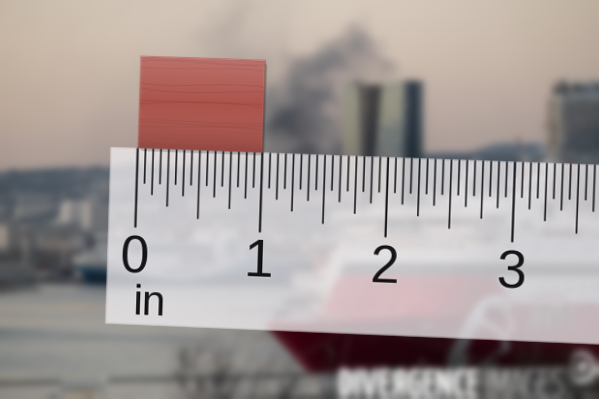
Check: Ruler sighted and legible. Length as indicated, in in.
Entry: 1 in
